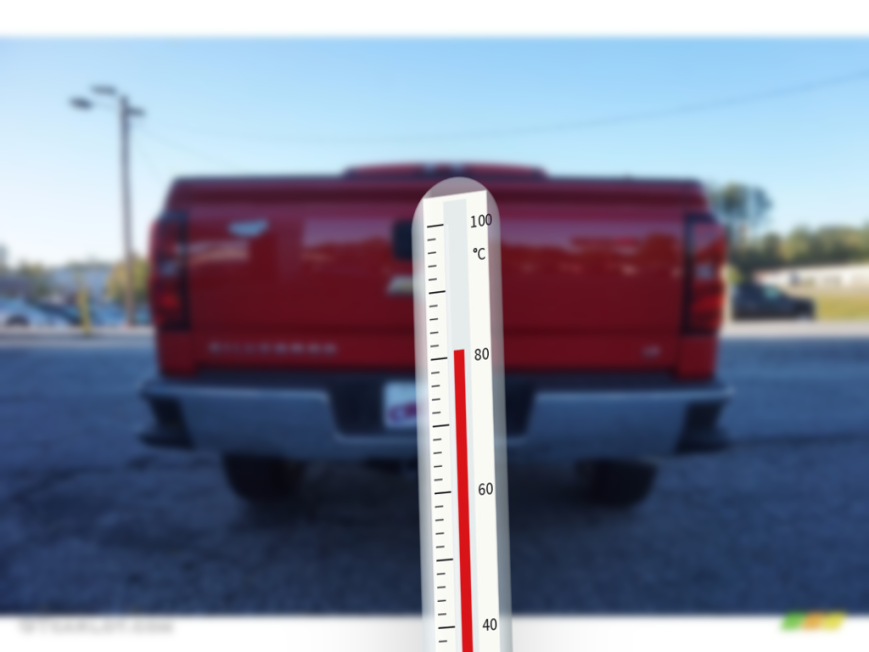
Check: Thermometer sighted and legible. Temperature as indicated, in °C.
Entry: 81 °C
